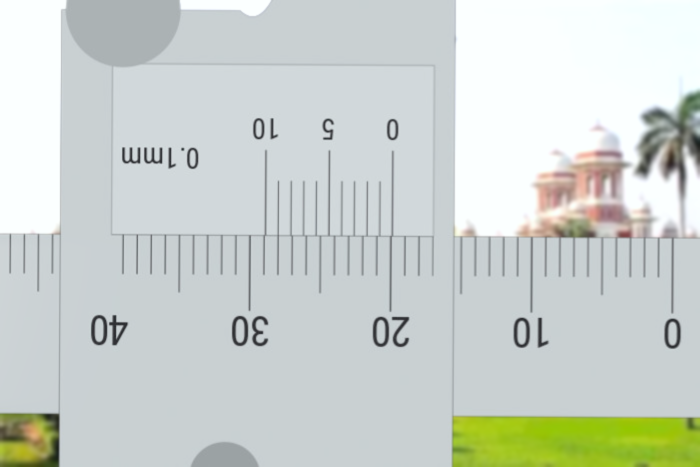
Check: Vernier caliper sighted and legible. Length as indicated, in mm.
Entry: 19.9 mm
